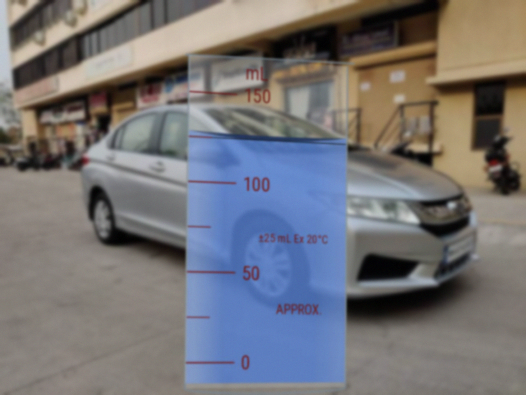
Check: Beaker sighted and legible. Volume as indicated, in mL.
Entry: 125 mL
